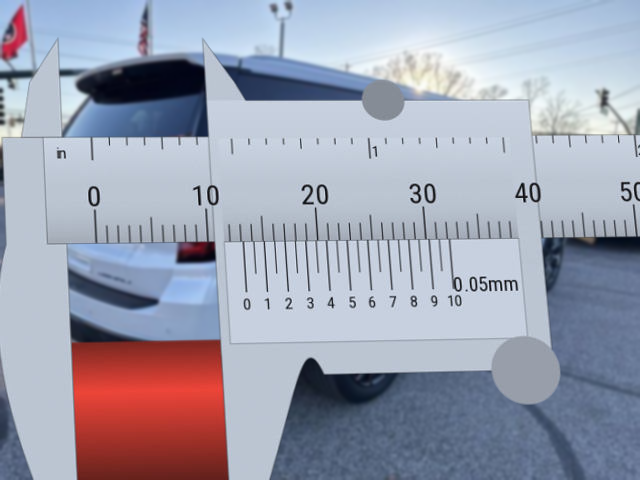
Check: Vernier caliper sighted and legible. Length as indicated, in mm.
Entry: 13.2 mm
